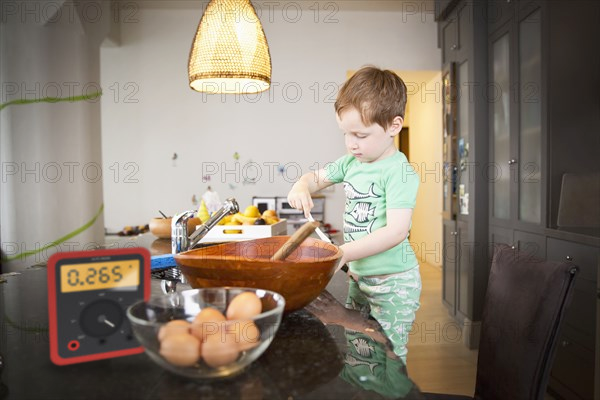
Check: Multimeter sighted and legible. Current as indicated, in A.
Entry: 0.265 A
